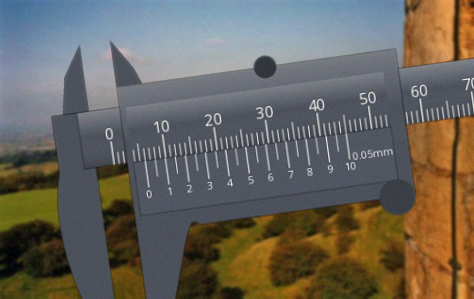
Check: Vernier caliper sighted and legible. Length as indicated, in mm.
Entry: 6.0 mm
